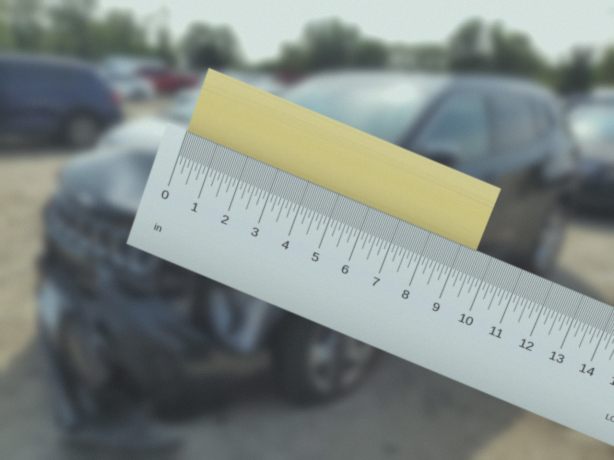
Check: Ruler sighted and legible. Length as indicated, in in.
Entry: 9.5 in
